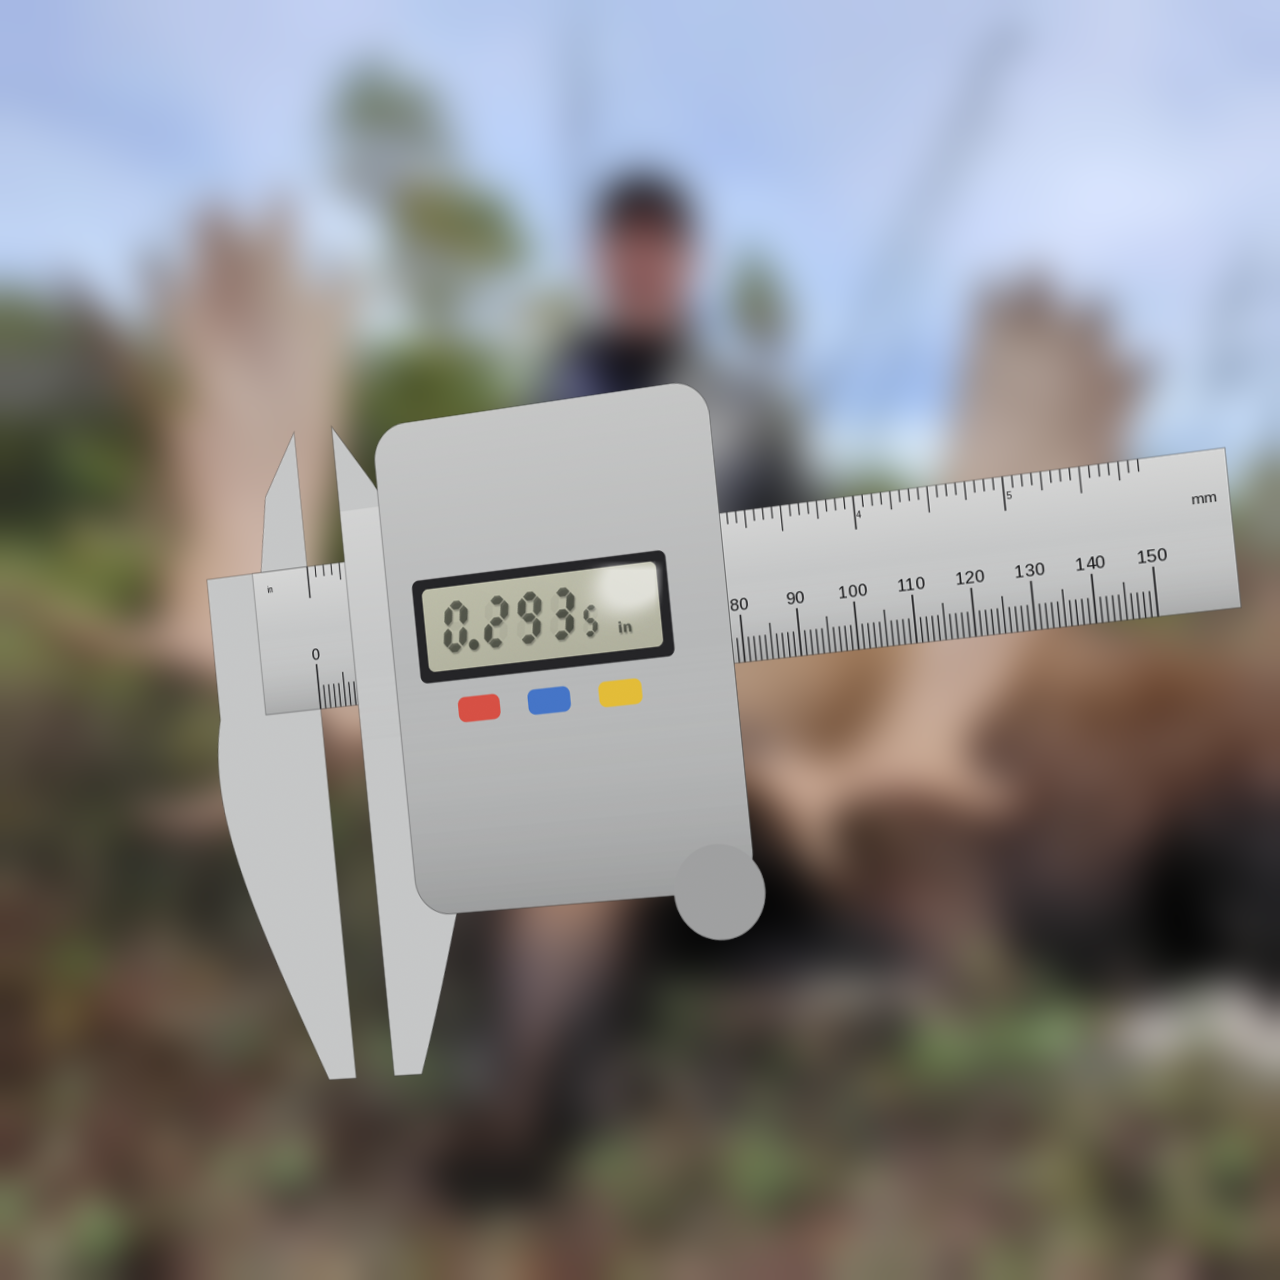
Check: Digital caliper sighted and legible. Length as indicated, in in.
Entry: 0.2935 in
